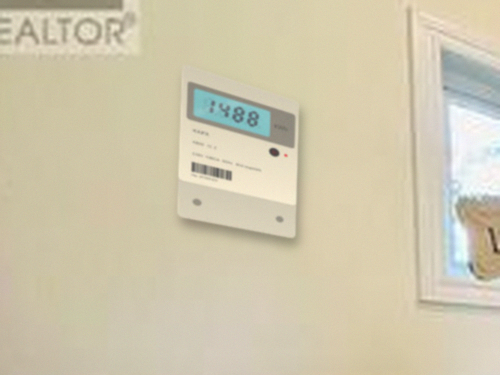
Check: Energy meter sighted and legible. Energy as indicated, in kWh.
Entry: 1488 kWh
